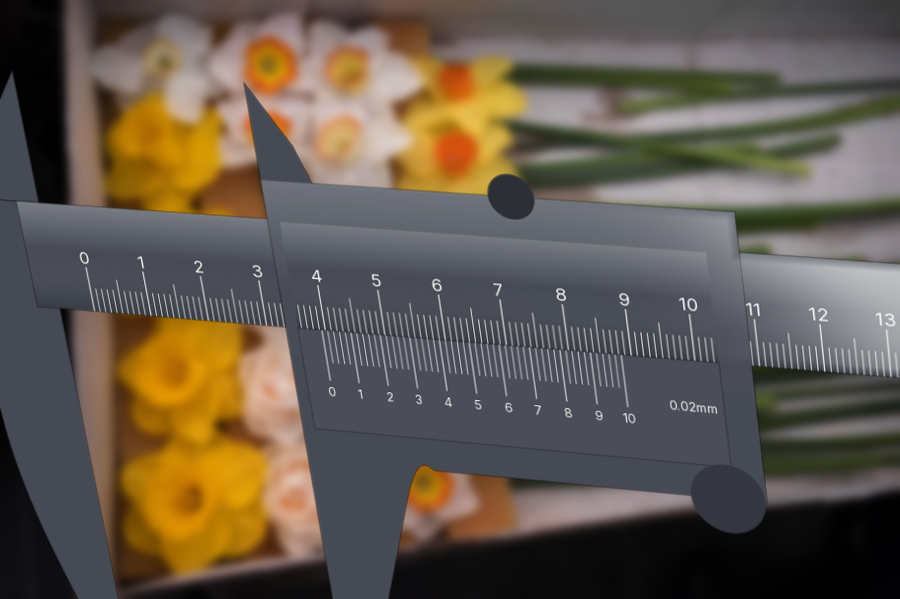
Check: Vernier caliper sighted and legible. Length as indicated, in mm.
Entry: 39.4 mm
